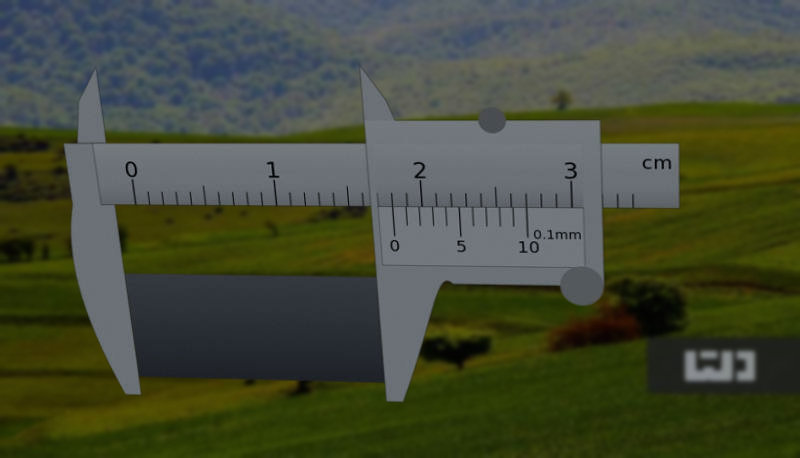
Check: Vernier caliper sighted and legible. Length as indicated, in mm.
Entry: 18.0 mm
